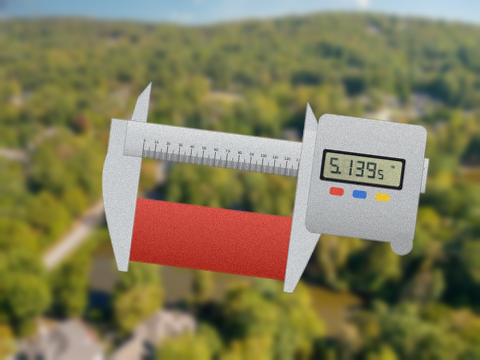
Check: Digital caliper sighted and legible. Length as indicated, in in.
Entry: 5.1395 in
